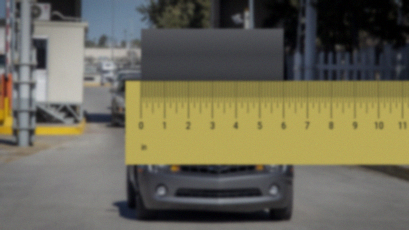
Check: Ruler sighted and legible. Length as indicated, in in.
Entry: 6 in
